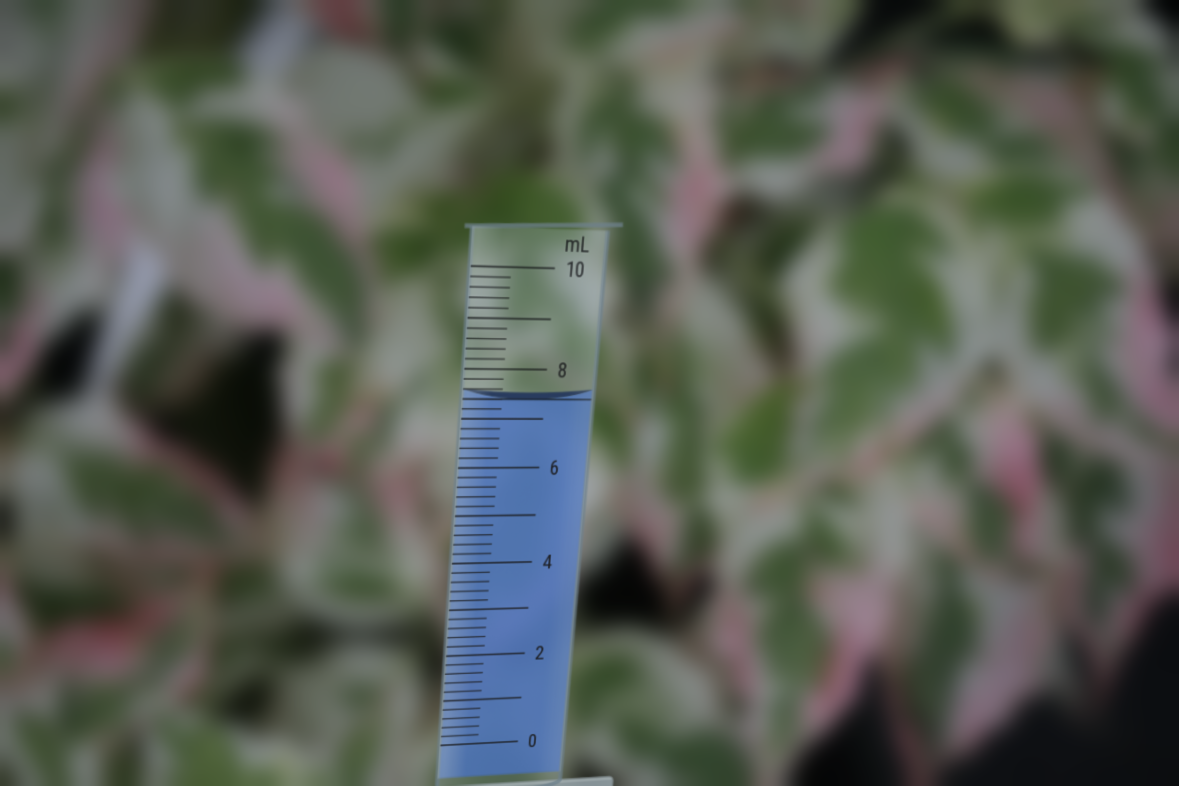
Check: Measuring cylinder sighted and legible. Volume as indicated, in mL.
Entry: 7.4 mL
